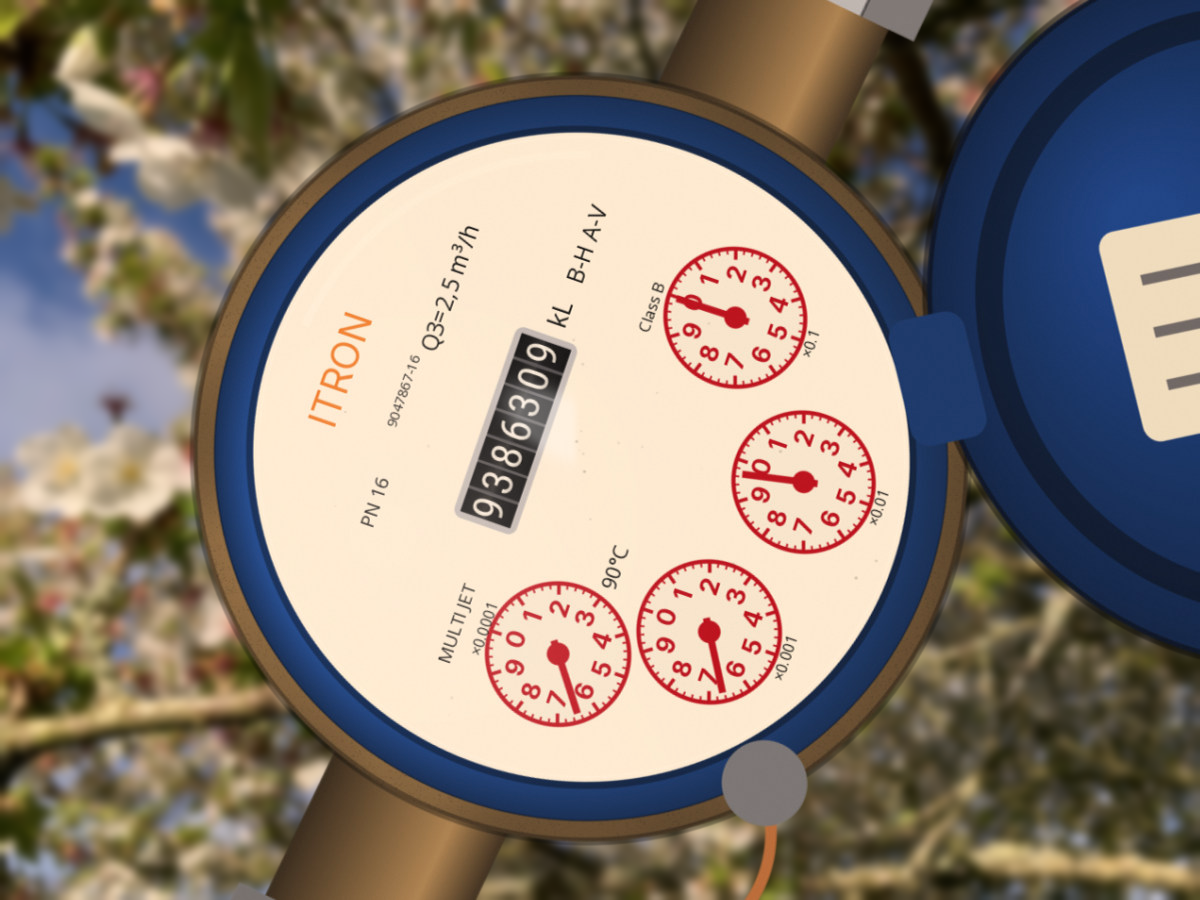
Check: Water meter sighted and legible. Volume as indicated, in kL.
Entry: 9386308.9966 kL
